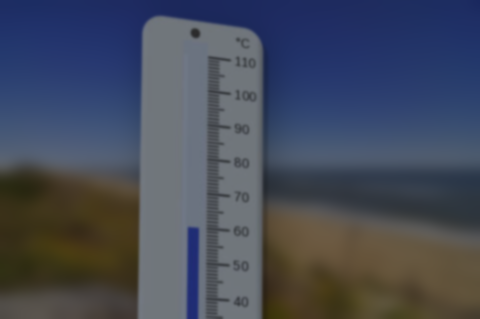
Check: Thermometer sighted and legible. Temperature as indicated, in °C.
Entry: 60 °C
